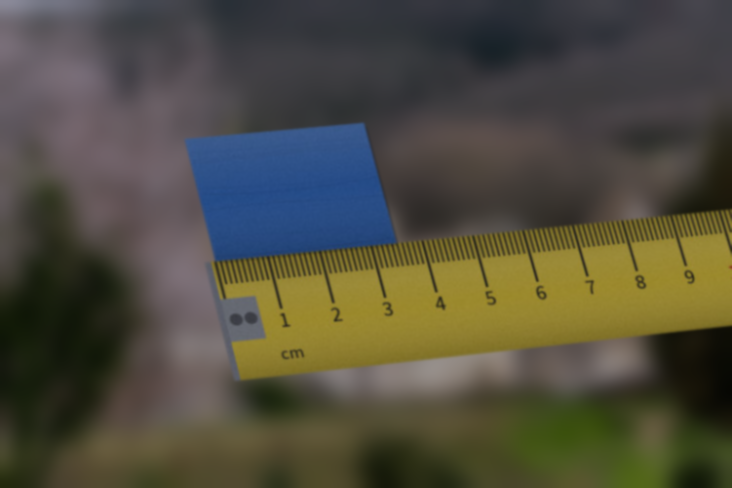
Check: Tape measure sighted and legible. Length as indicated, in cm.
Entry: 3.5 cm
